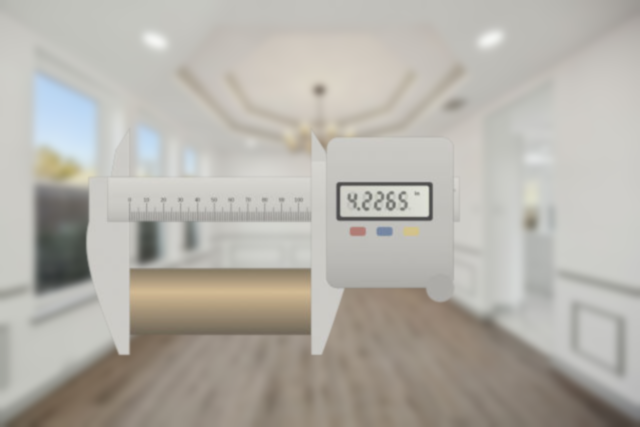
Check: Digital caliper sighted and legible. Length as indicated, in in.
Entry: 4.2265 in
